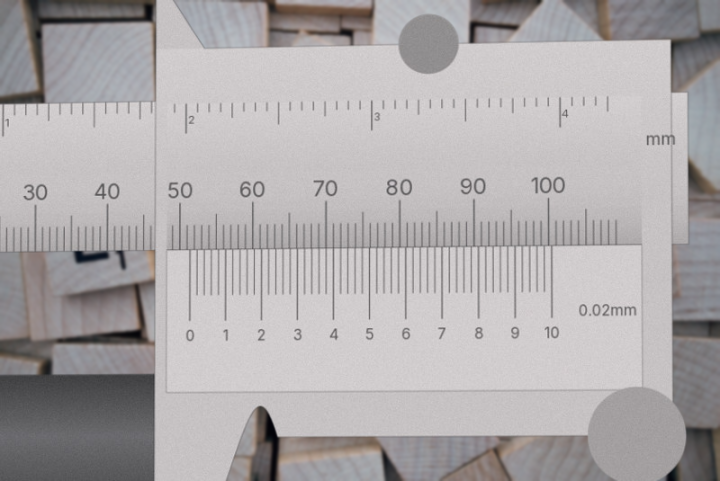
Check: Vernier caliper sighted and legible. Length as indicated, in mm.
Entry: 51.4 mm
